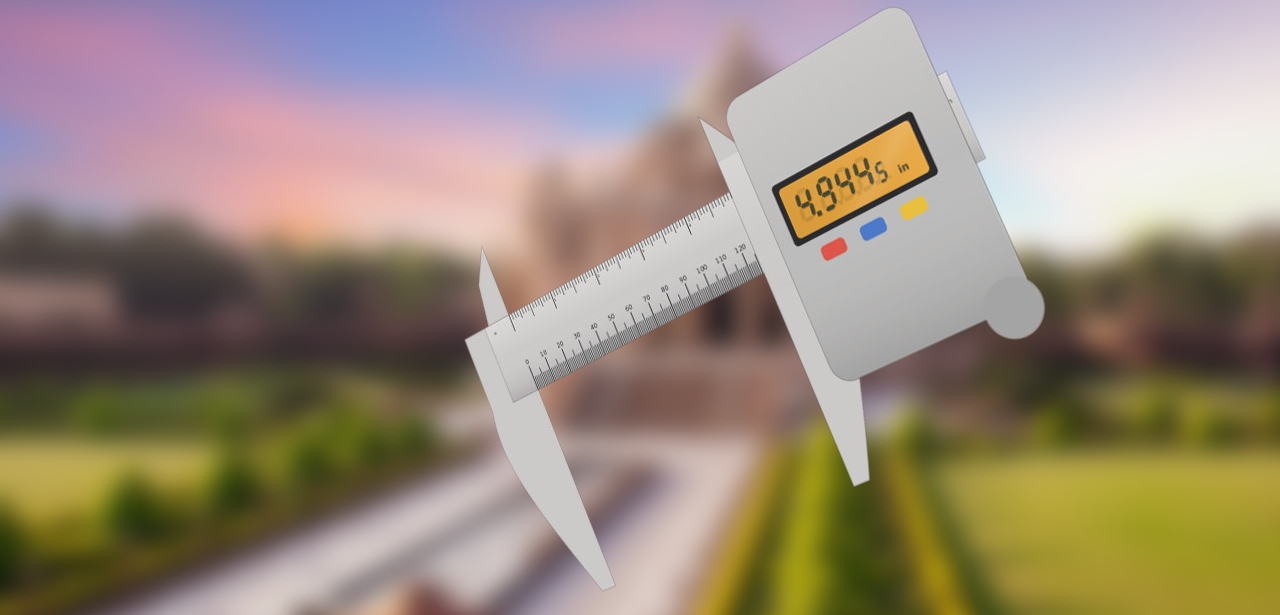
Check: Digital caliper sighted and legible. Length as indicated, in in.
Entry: 4.9445 in
